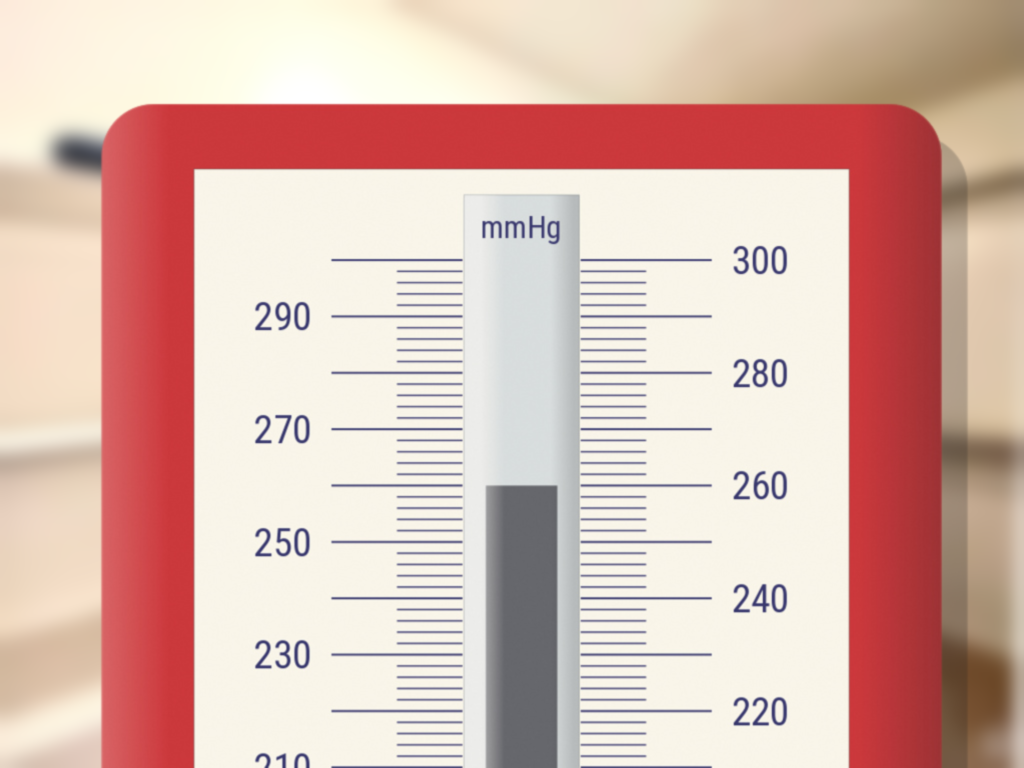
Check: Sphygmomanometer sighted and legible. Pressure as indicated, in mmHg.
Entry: 260 mmHg
